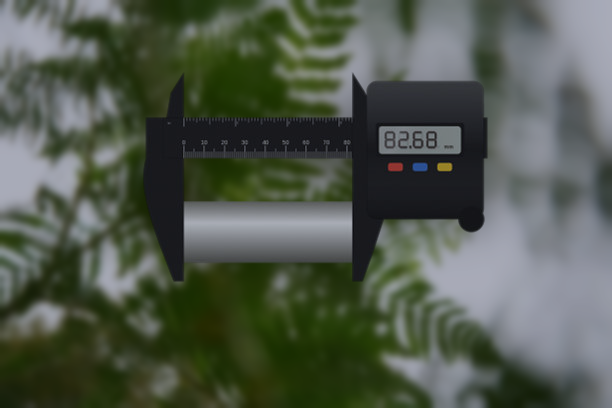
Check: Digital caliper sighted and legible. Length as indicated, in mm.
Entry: 82.68 mm
